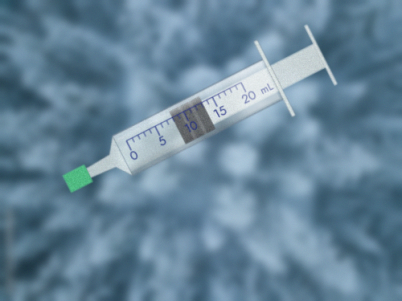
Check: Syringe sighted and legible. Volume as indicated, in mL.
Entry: 8 mL
